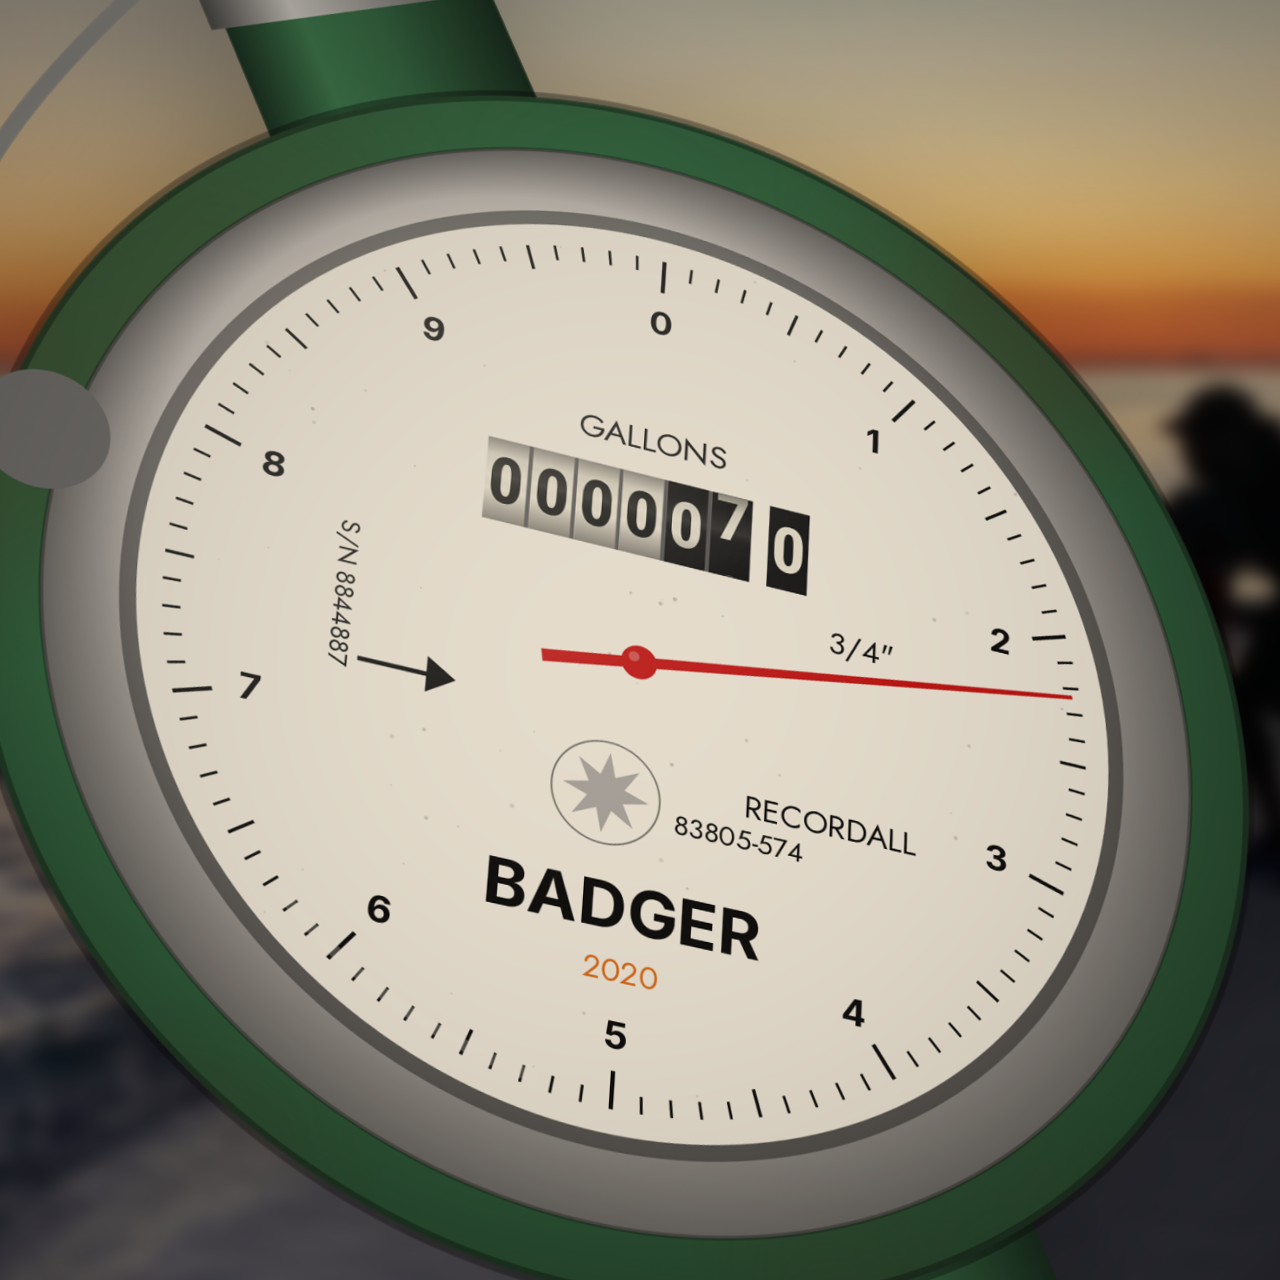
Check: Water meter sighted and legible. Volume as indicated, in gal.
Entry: 72.2 gal
